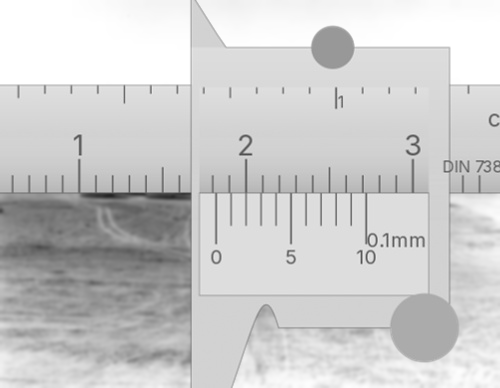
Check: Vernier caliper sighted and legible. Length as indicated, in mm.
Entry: 18.2 mm
